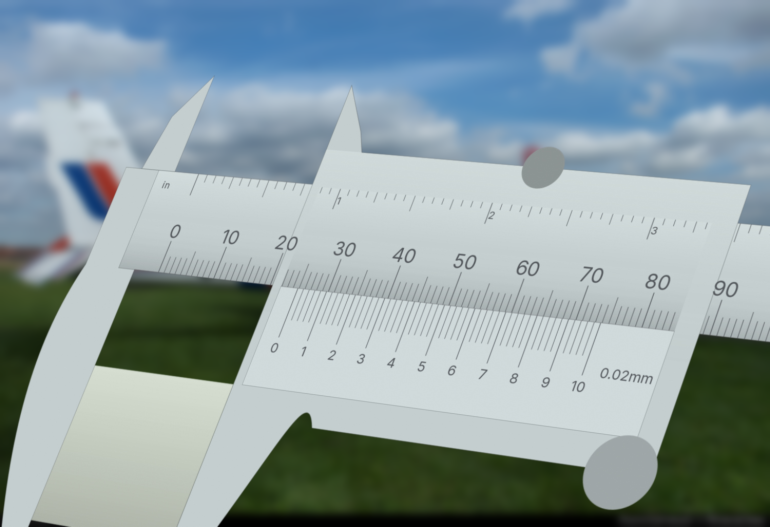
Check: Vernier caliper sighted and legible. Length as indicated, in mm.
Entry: 24.8 mm
